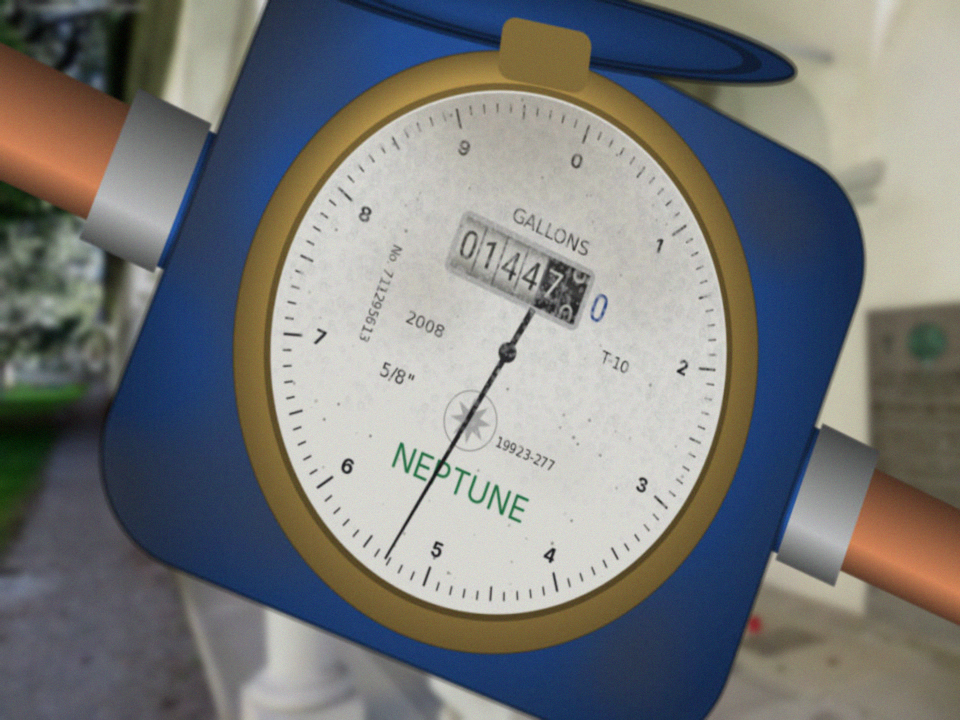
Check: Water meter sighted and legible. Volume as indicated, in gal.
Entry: 144785.3 gal
